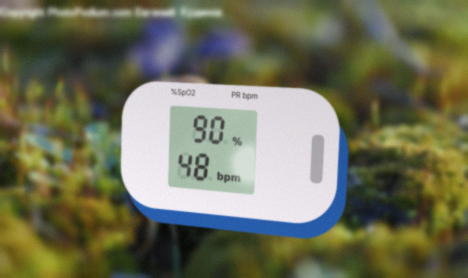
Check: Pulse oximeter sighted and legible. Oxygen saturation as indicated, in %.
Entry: 90 %
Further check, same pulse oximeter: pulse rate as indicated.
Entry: 48 bpm
